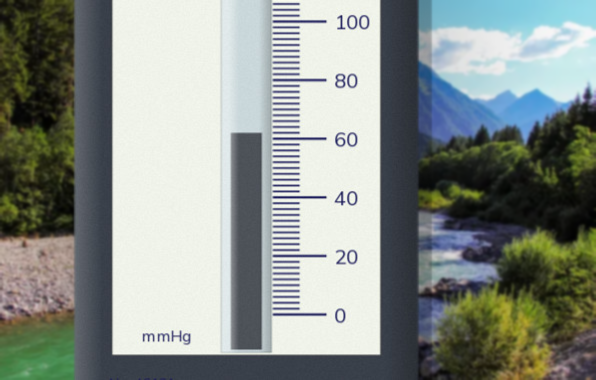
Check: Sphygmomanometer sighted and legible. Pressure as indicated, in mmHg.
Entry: 62 mmHg
